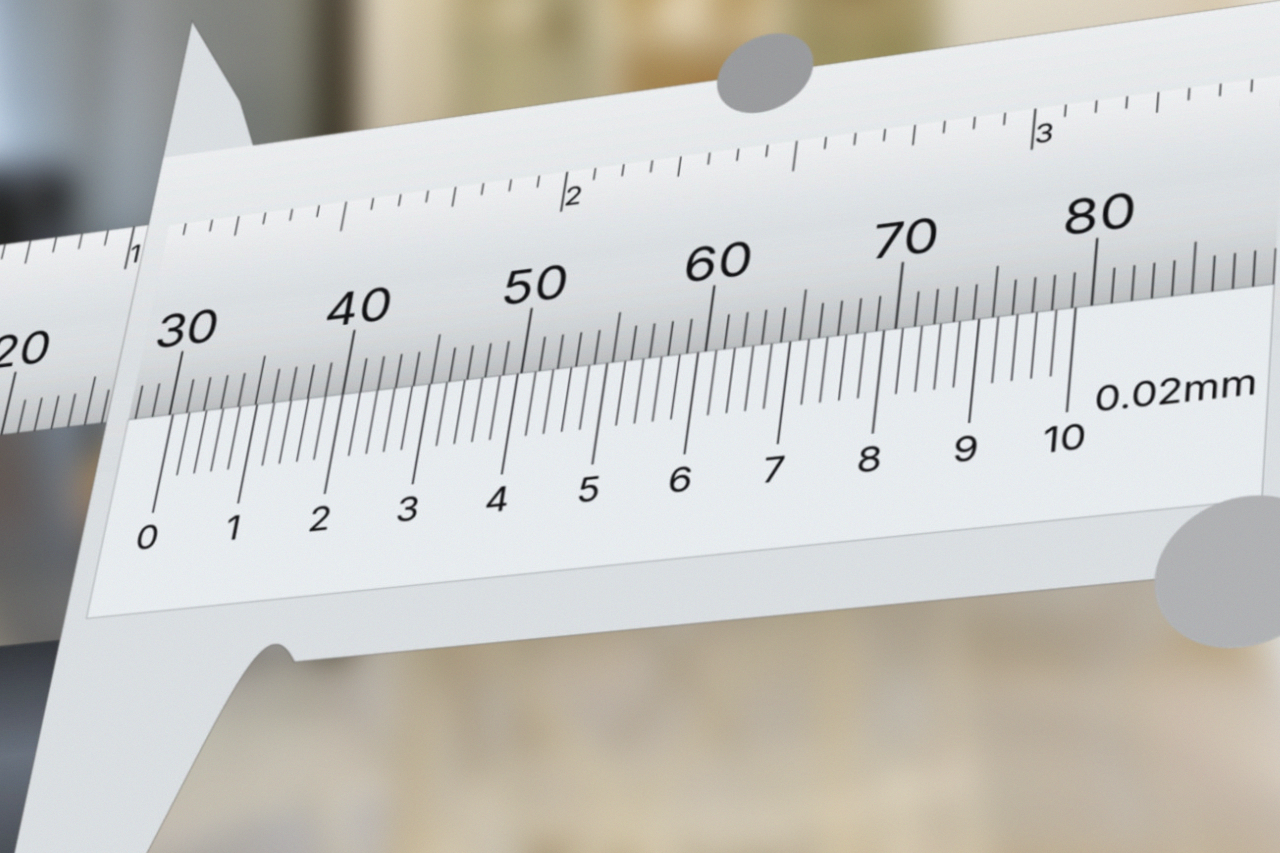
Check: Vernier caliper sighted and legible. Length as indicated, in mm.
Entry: 30.2 mm
